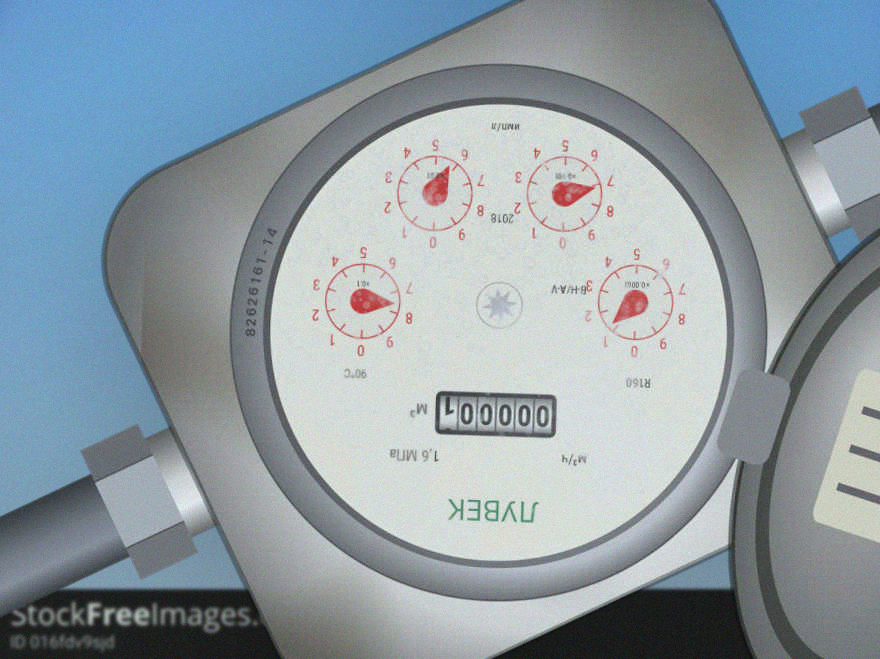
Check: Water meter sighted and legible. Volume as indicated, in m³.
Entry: 0.7571 m³
